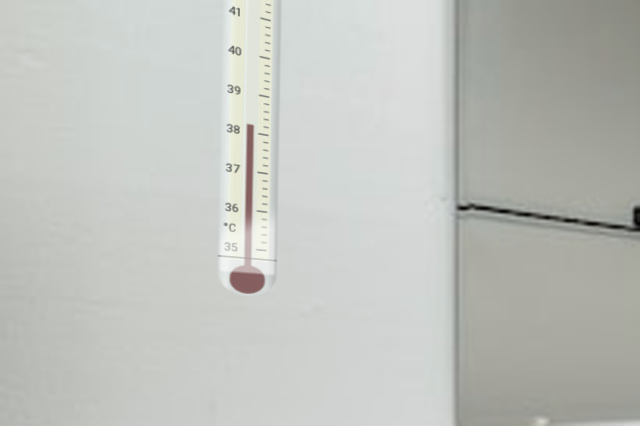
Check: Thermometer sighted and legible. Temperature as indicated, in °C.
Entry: 38.2 °C
